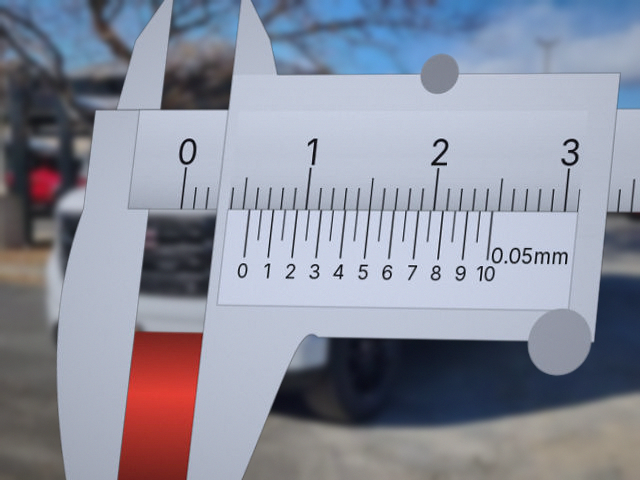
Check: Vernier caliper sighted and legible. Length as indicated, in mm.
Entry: 5.5 mm
